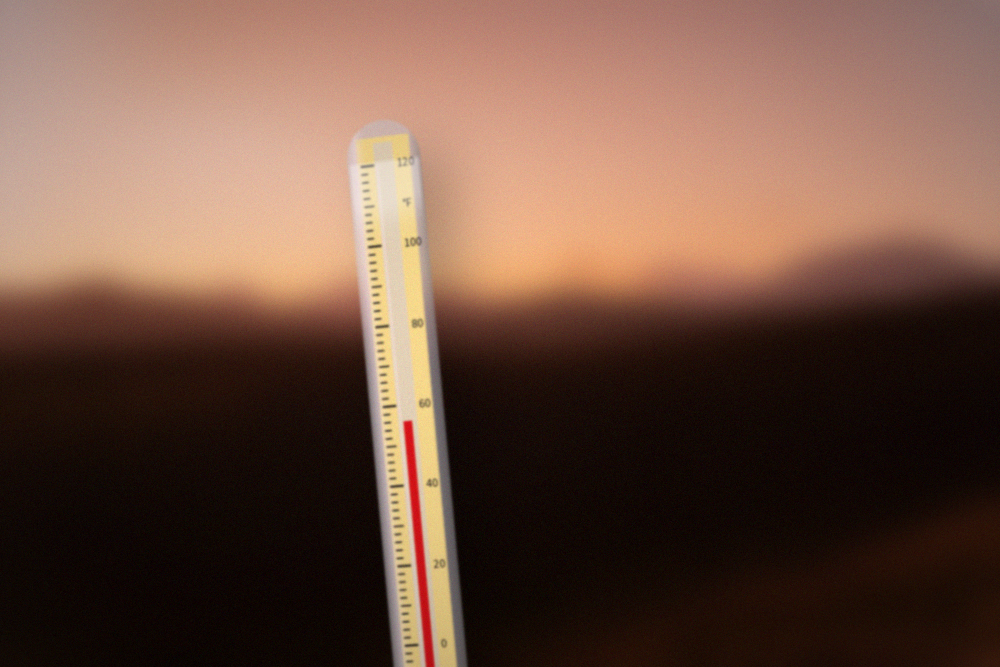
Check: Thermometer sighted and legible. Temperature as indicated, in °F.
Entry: 56 °F
